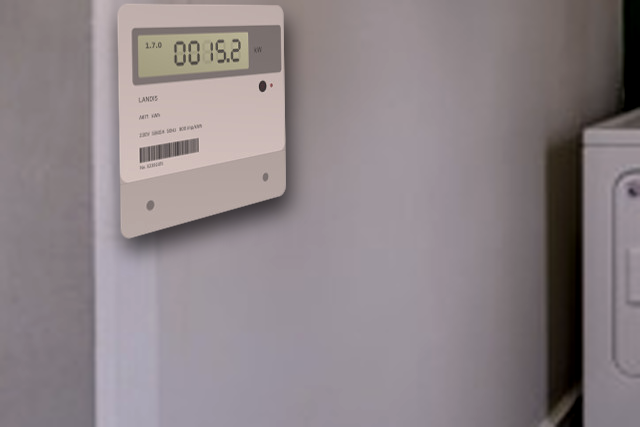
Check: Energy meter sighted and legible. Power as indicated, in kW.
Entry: 15.2 kW
